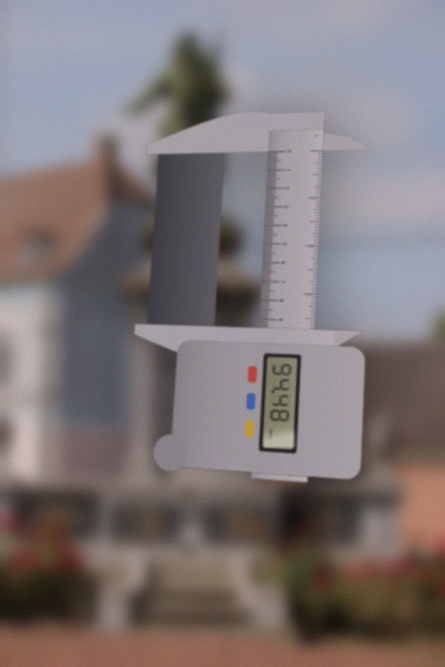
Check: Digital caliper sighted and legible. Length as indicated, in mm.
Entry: 94.48 mm
